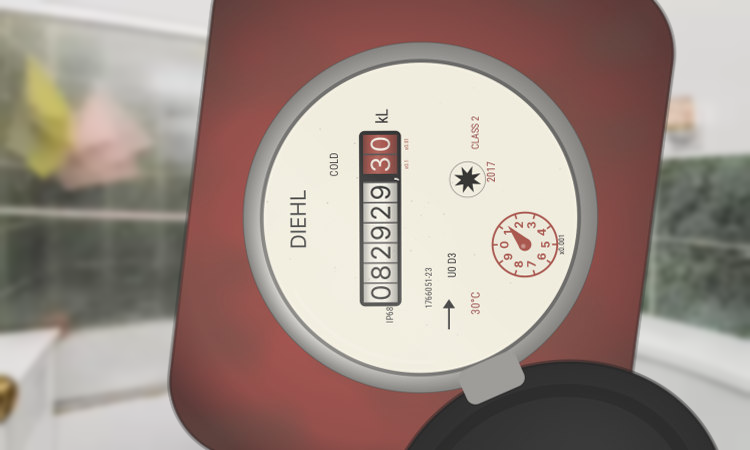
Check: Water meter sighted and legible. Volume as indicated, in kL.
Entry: 82929.301 kL
